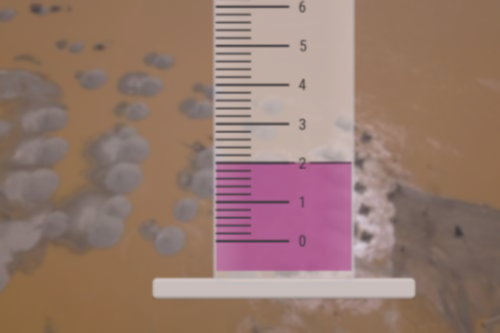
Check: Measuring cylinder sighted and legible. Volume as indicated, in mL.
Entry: 2 mL
